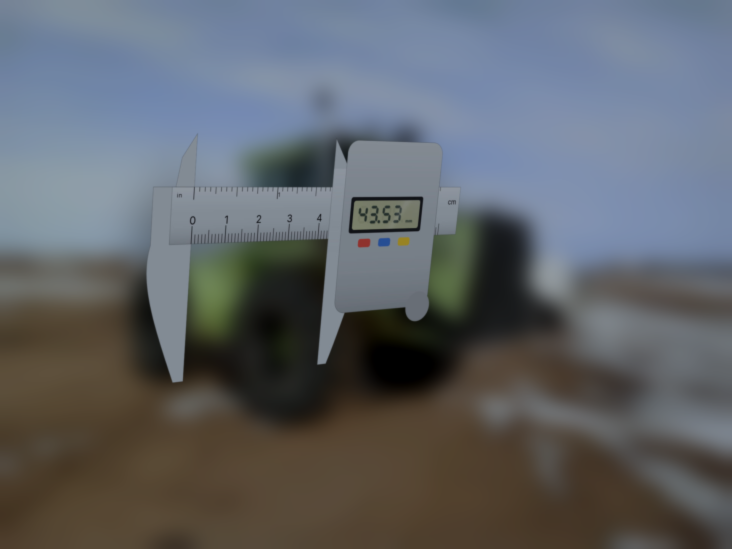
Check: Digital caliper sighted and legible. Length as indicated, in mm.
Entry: 43.53 mm
